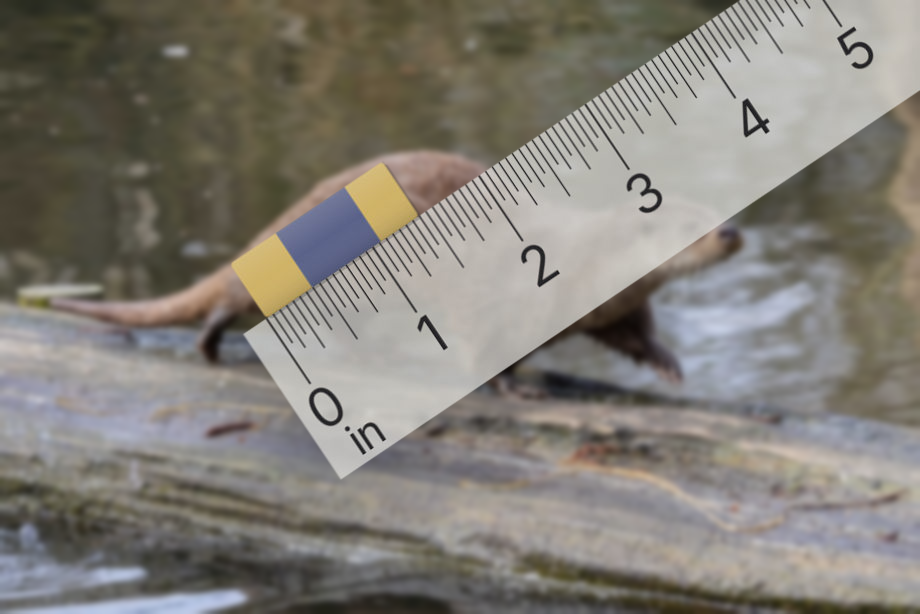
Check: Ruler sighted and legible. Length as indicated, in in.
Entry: 1.4375 in
